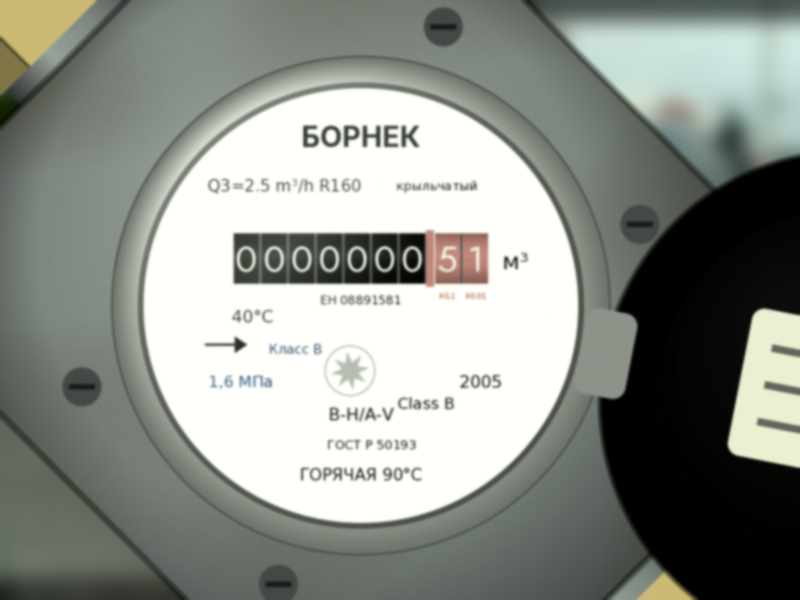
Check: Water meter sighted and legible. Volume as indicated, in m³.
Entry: 0.51 m³
